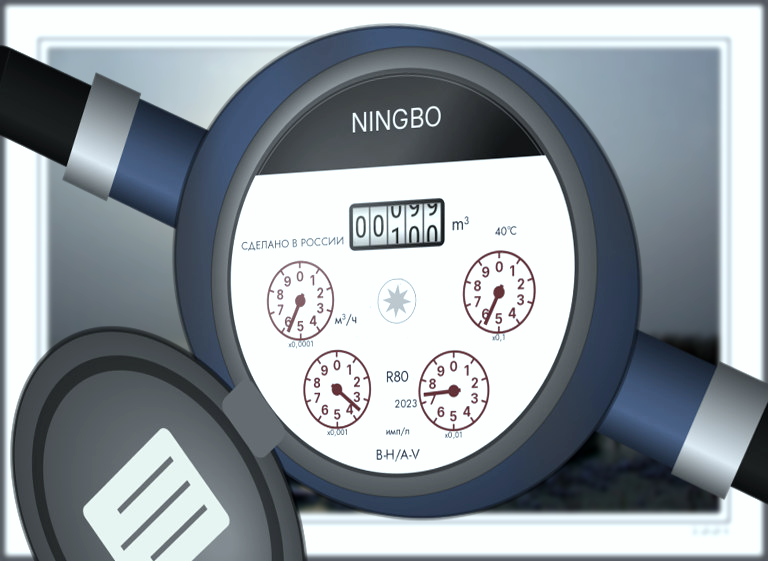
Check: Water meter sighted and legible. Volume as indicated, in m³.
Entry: 99.5735 m³
